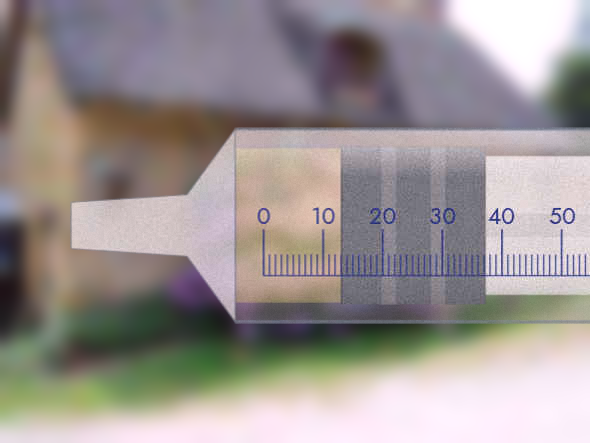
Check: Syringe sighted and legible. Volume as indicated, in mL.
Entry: 13 mL
